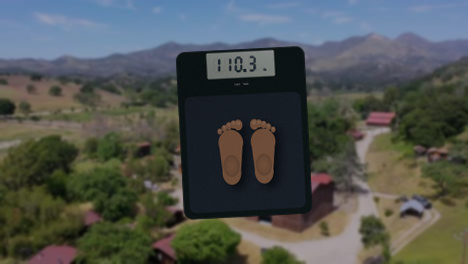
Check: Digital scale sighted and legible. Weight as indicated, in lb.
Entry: 110.3 lb
